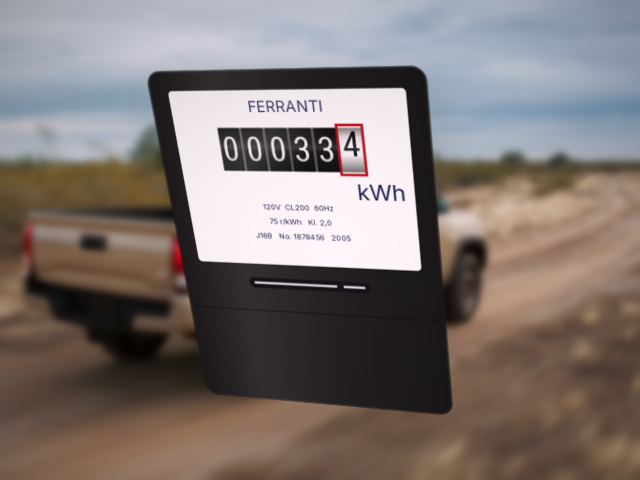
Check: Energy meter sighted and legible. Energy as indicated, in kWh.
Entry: 33.4 kWh
